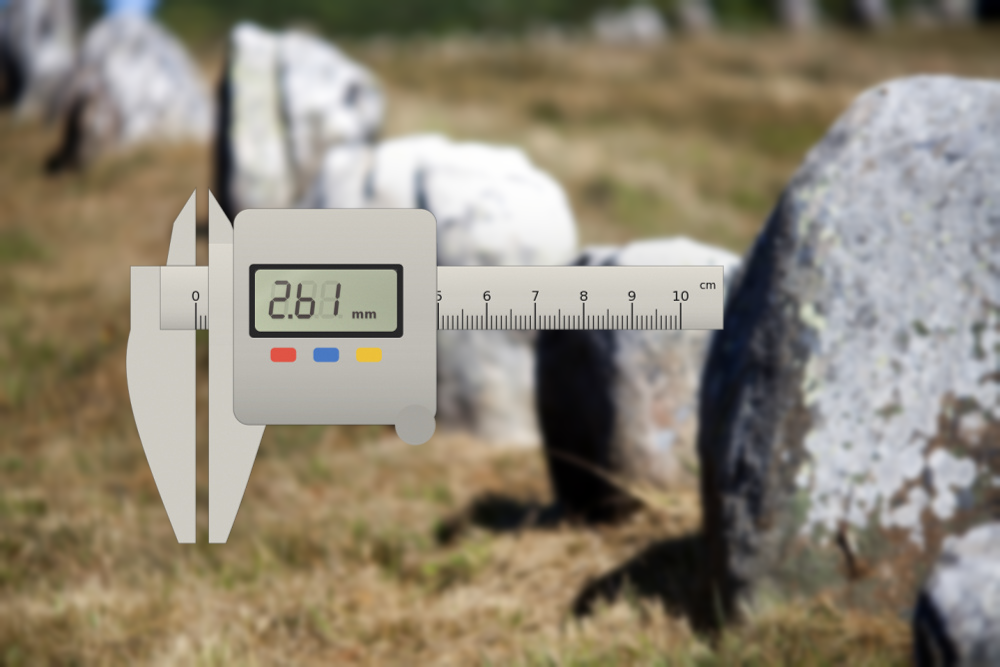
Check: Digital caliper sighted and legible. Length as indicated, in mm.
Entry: 2.61 mm
